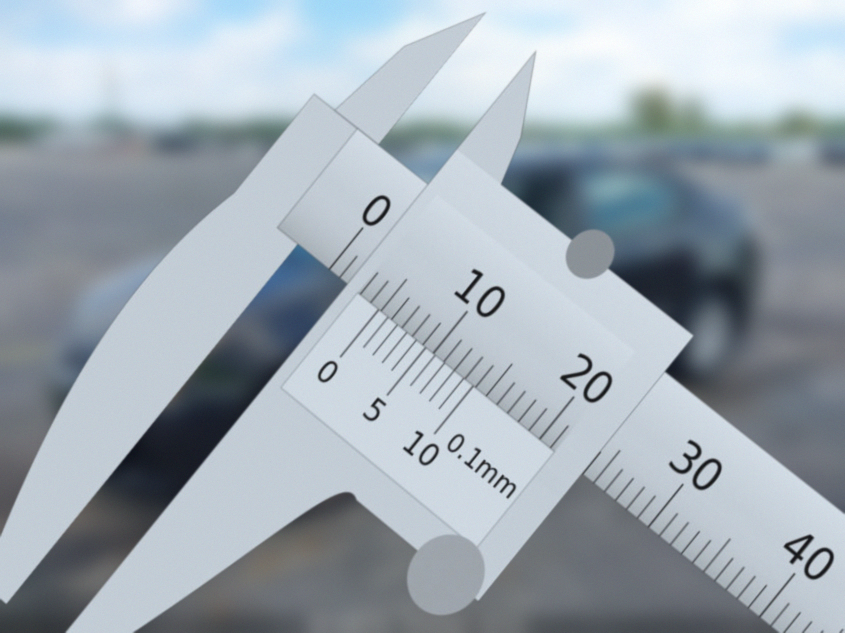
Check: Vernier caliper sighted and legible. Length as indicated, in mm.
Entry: 4.8 mm
